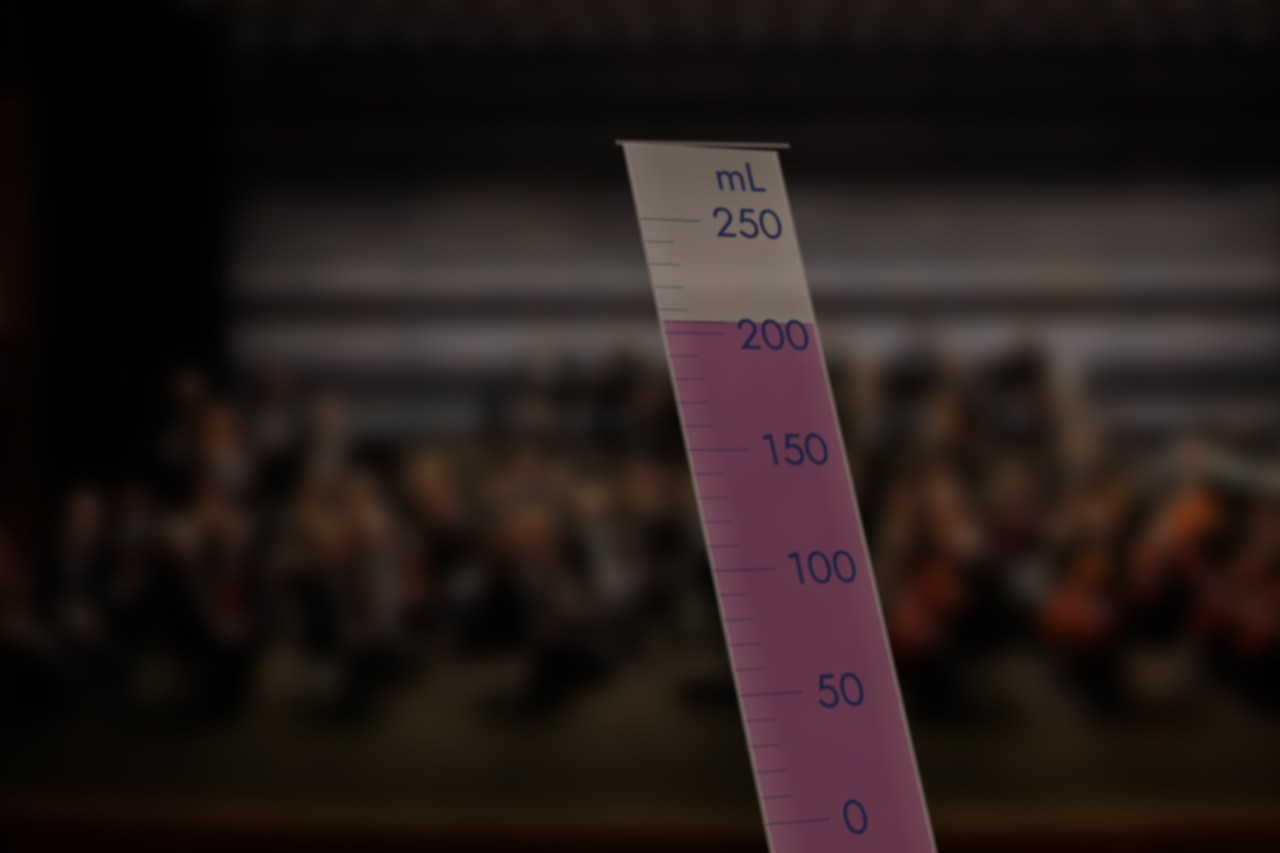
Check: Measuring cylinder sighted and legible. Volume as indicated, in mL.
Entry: 205 mL
